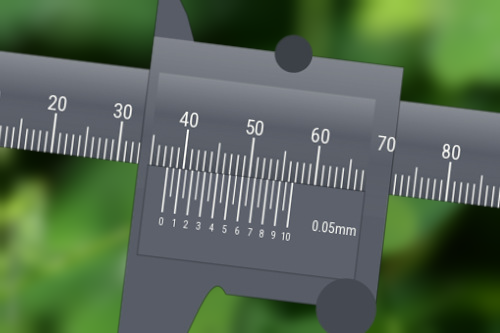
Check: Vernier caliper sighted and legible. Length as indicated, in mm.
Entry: 37.6 mm
